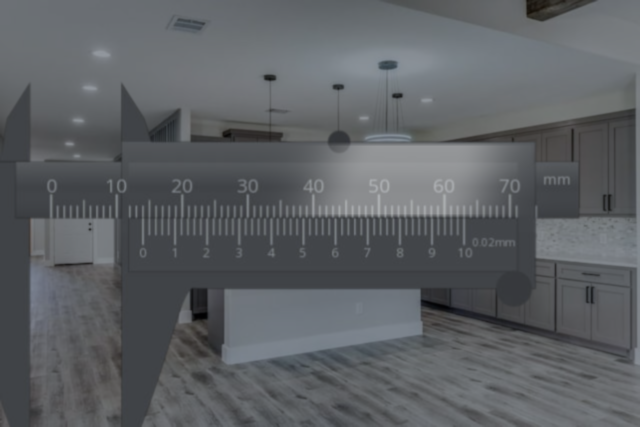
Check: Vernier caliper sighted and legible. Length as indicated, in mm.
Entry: 14.0 mm
